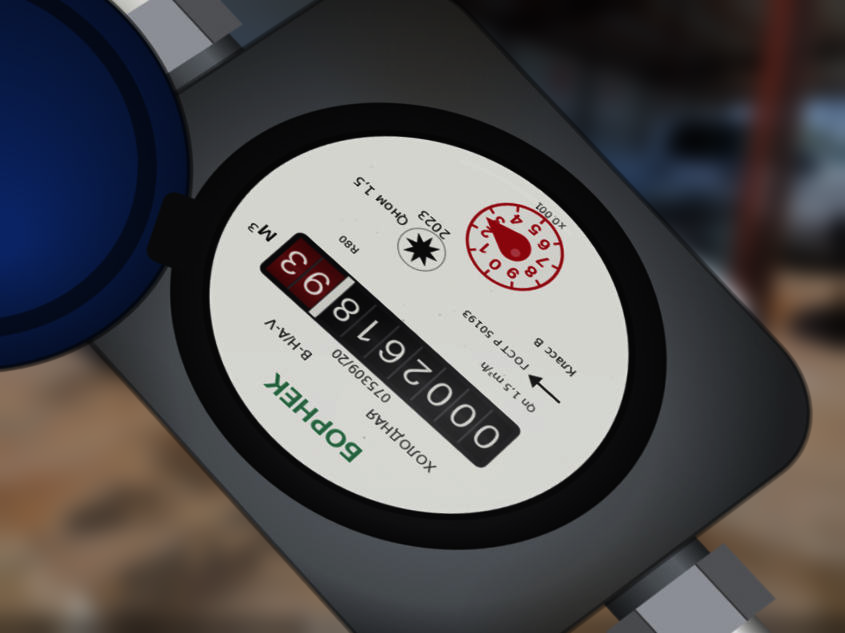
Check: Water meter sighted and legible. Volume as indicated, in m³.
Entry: 2618.932 m³
